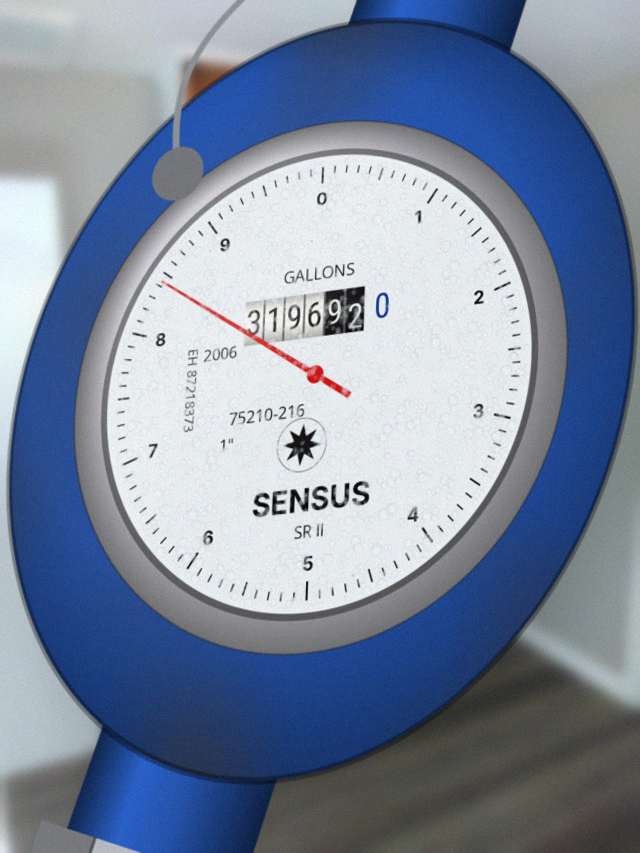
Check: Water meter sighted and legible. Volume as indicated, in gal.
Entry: 3196918.4 gal
